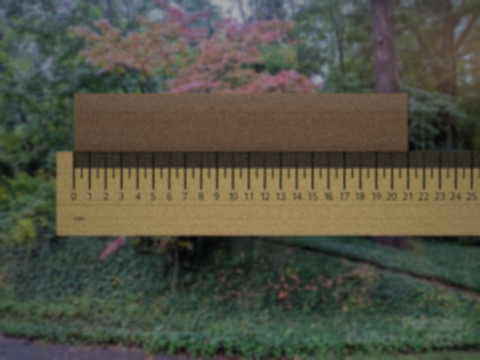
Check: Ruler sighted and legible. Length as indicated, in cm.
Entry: 21 cm
